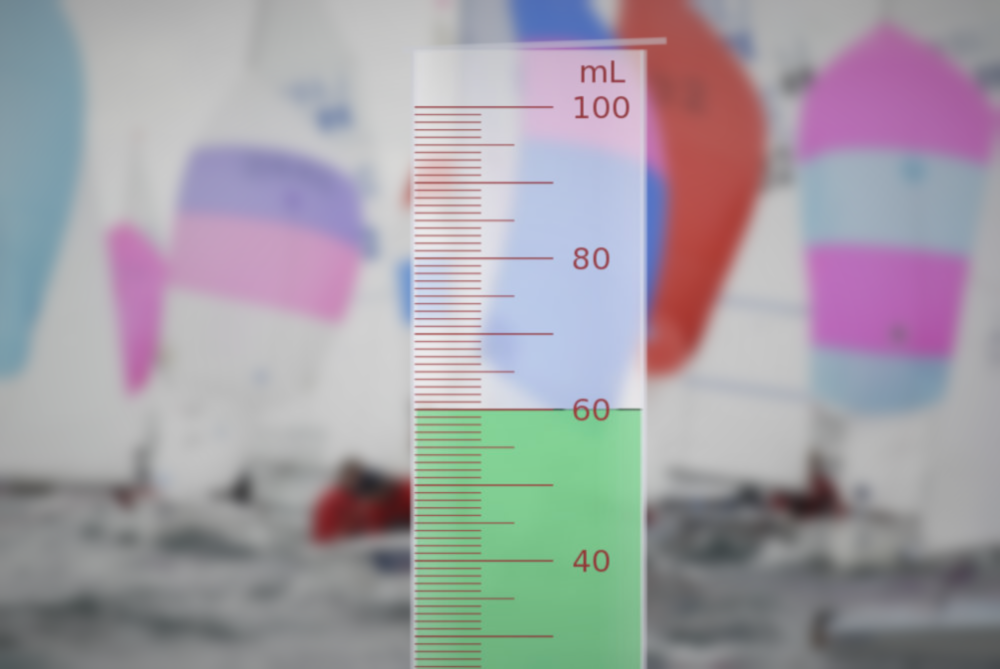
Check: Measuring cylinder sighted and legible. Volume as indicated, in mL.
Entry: 60 mL
